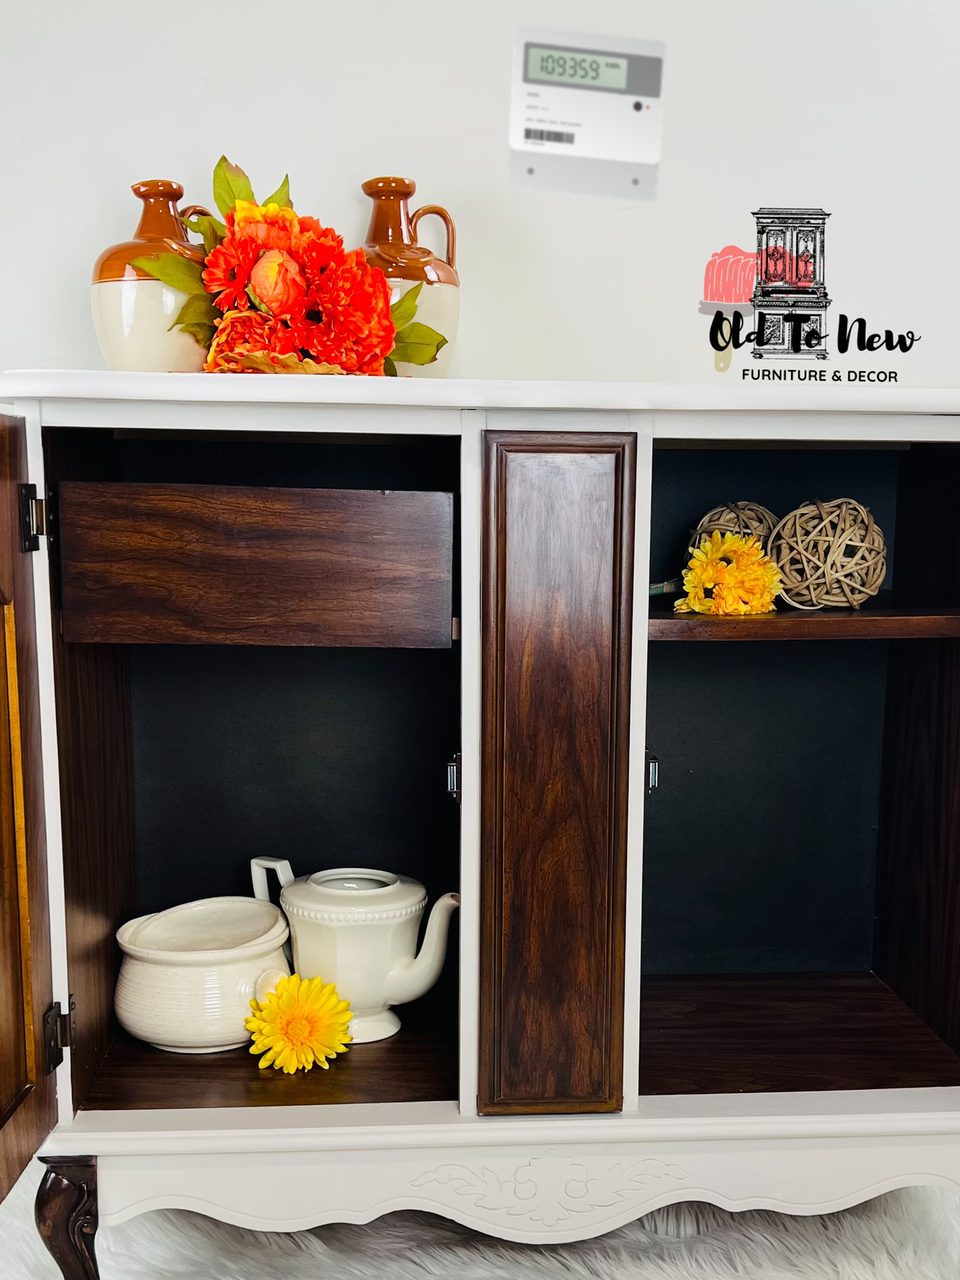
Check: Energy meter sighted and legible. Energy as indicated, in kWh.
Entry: 109359 kWh
